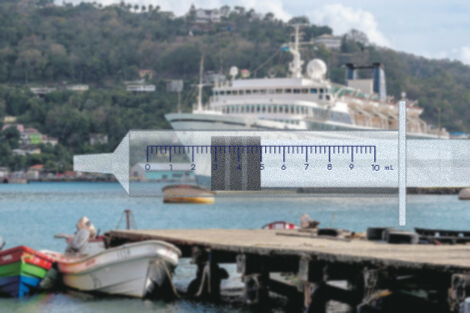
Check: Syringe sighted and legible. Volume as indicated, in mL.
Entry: 2.8 mL
